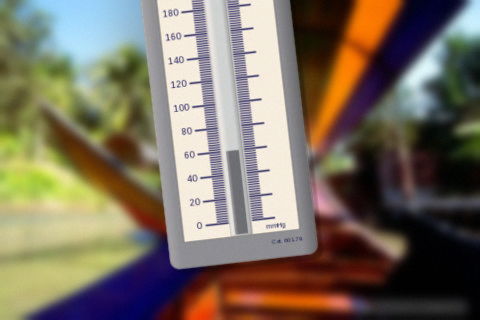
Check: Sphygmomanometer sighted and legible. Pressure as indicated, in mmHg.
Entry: 60 mmHg
